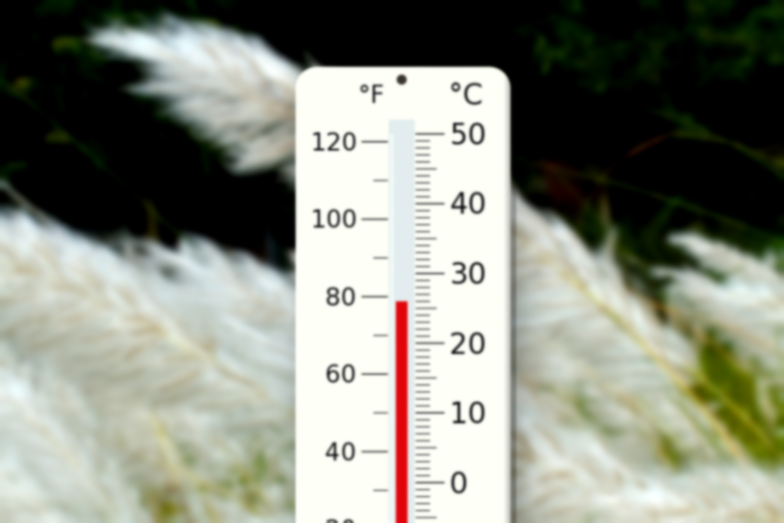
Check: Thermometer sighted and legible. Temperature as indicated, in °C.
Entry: 26 °C
